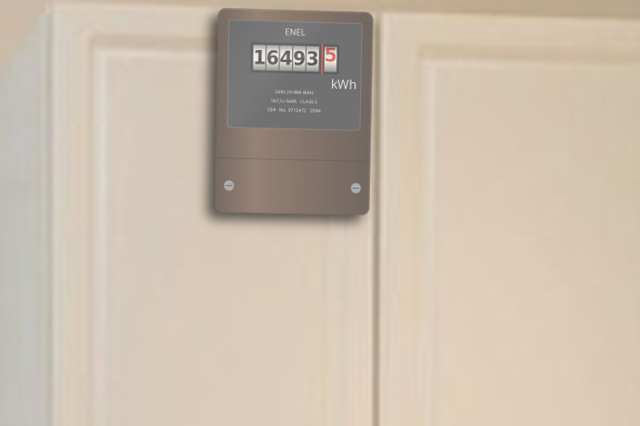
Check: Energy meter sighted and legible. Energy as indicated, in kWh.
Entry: 16493.5 kWh
